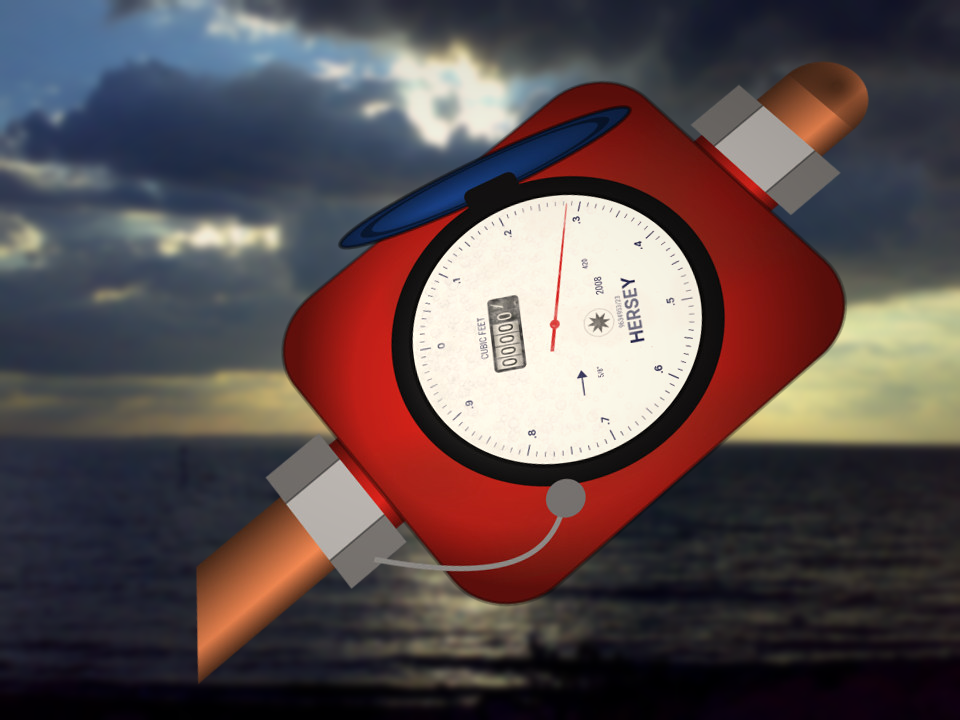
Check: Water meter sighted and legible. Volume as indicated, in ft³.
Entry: 7.28 ft³
